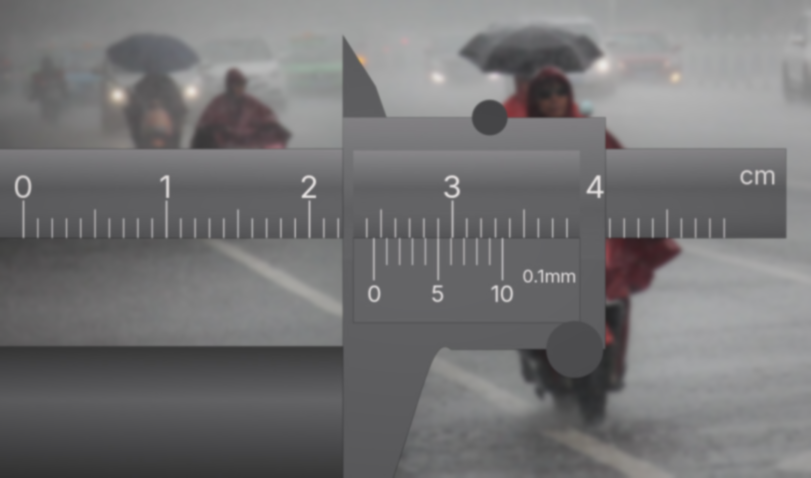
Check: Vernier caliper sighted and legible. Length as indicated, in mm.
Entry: 24.5 mm
